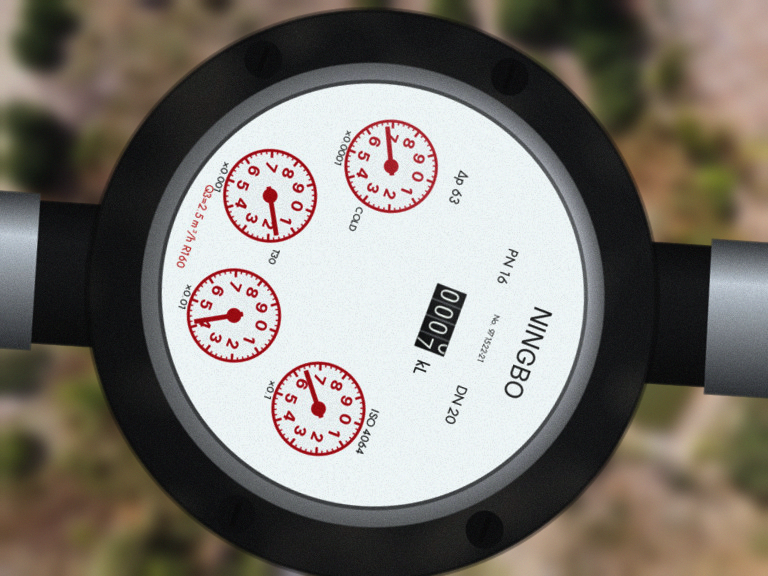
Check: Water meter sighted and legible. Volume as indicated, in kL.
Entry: 6.6416 kL
